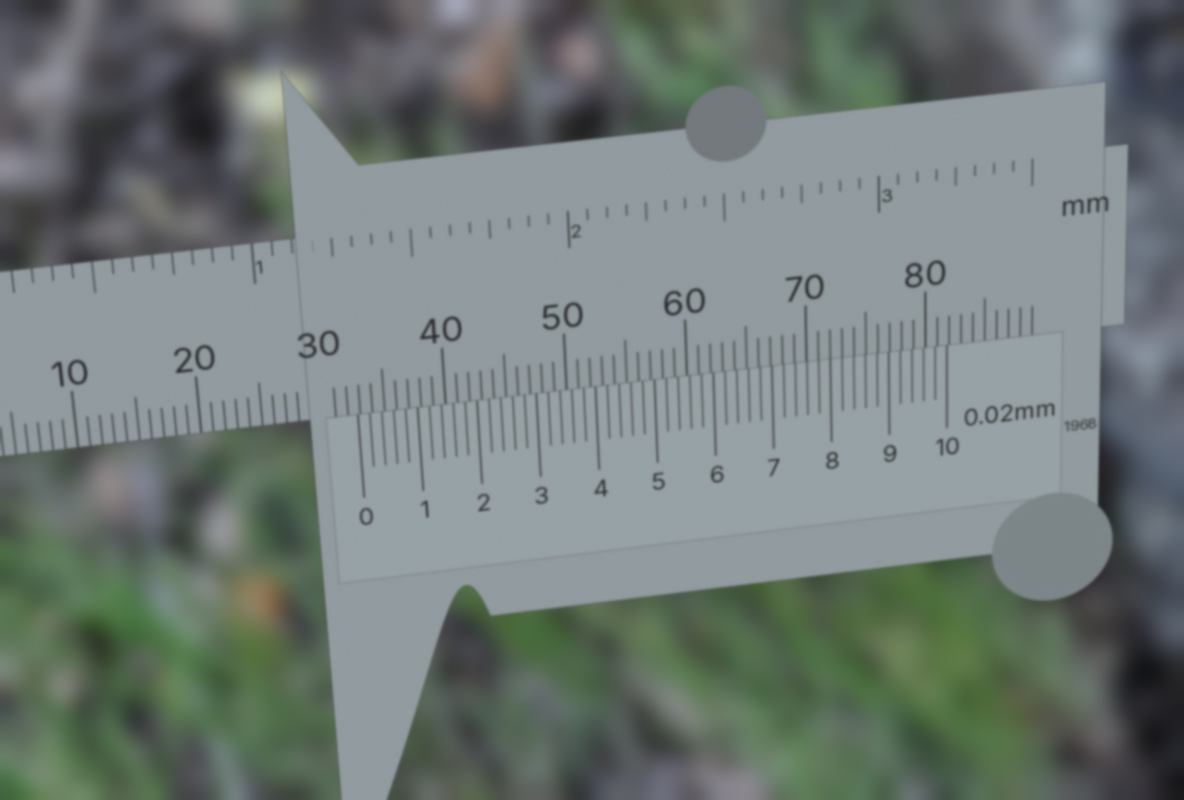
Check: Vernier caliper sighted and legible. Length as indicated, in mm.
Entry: 32.8 mm
